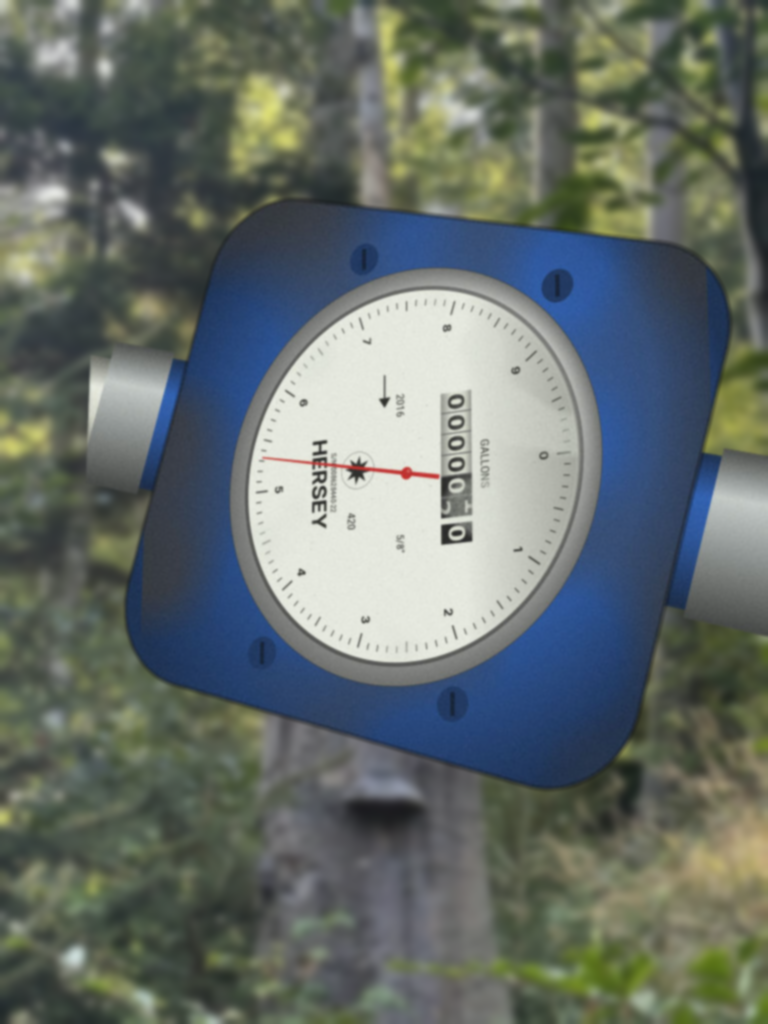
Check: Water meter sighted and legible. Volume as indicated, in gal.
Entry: 15.3 gal
